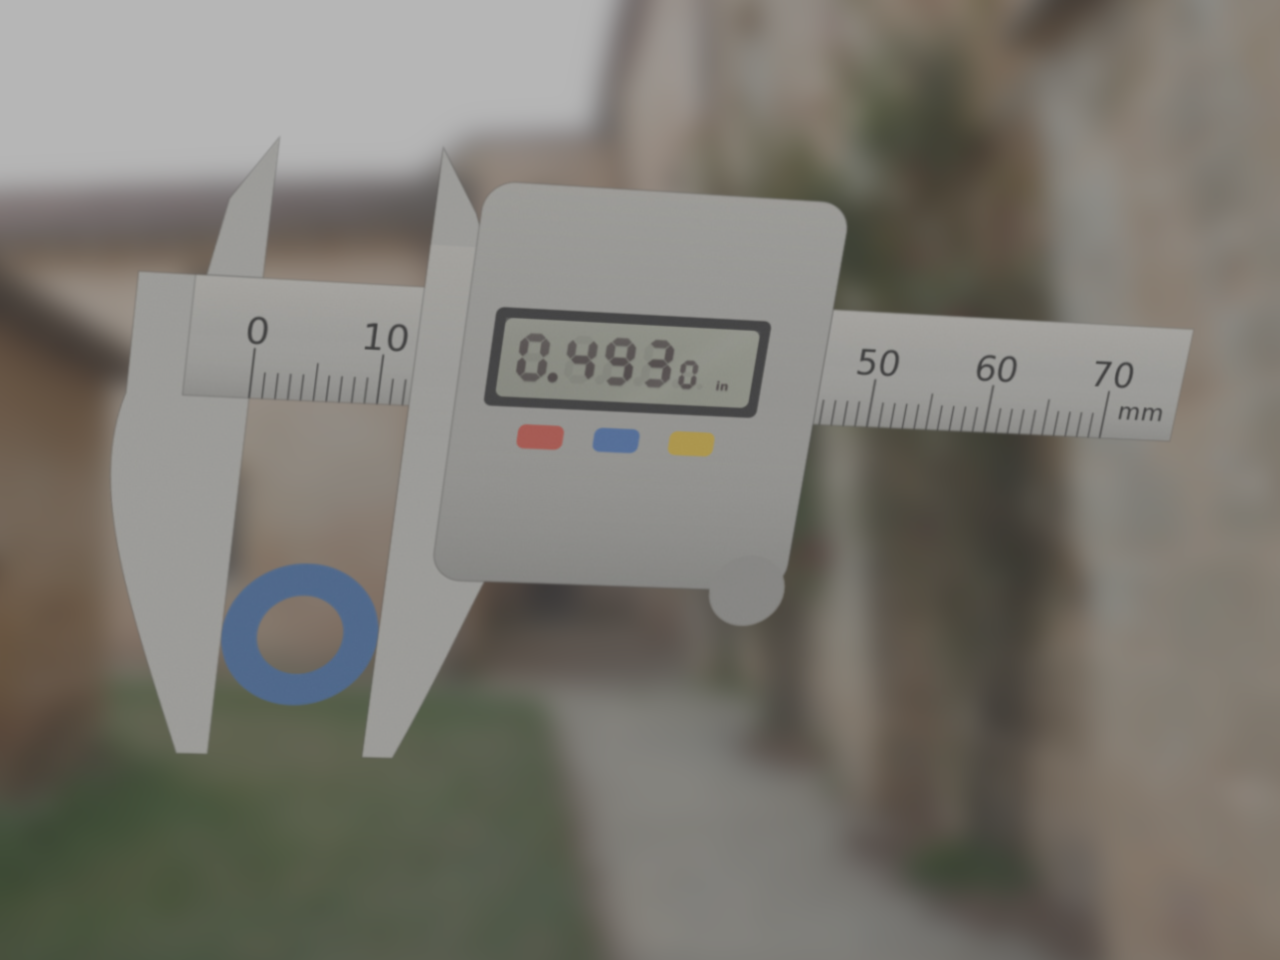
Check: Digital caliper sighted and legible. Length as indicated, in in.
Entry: 0.4930 in
